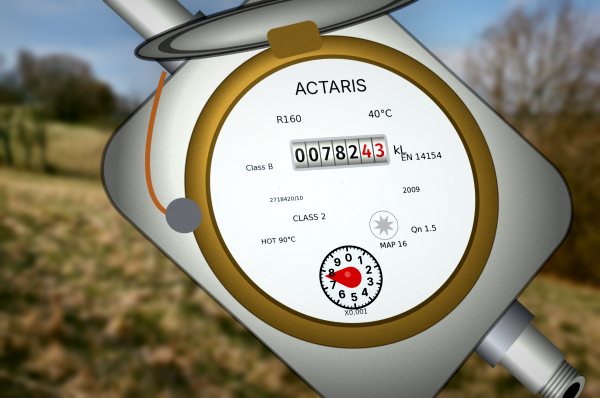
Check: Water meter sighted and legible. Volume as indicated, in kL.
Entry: 782.437 kL
